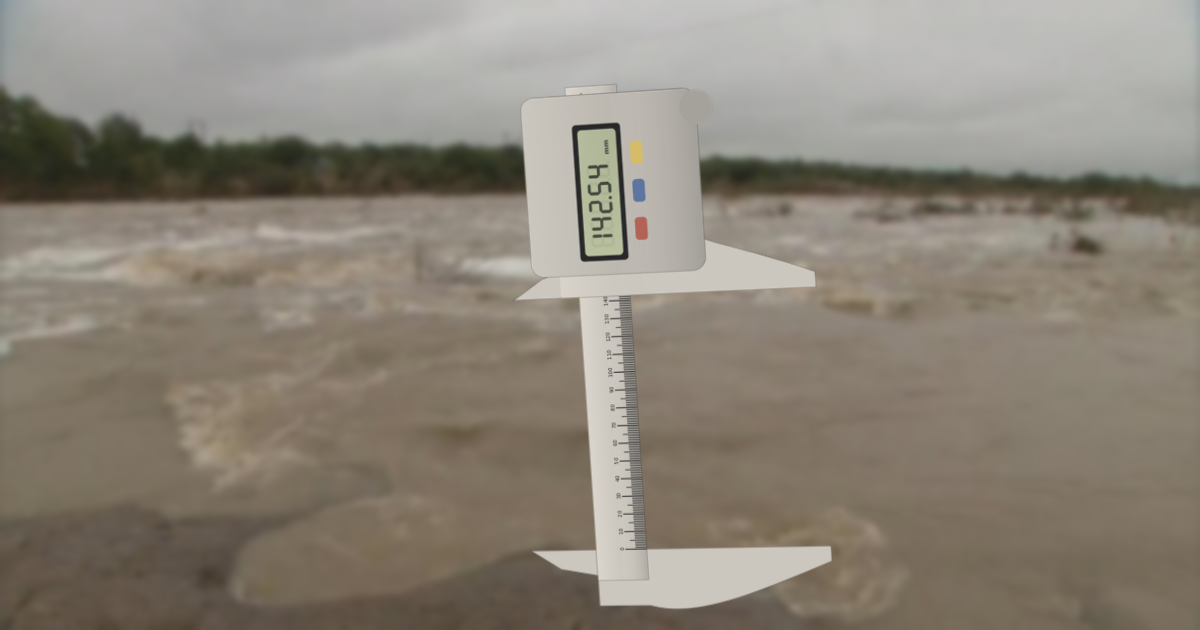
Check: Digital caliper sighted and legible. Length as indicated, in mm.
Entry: 142.54 mm
